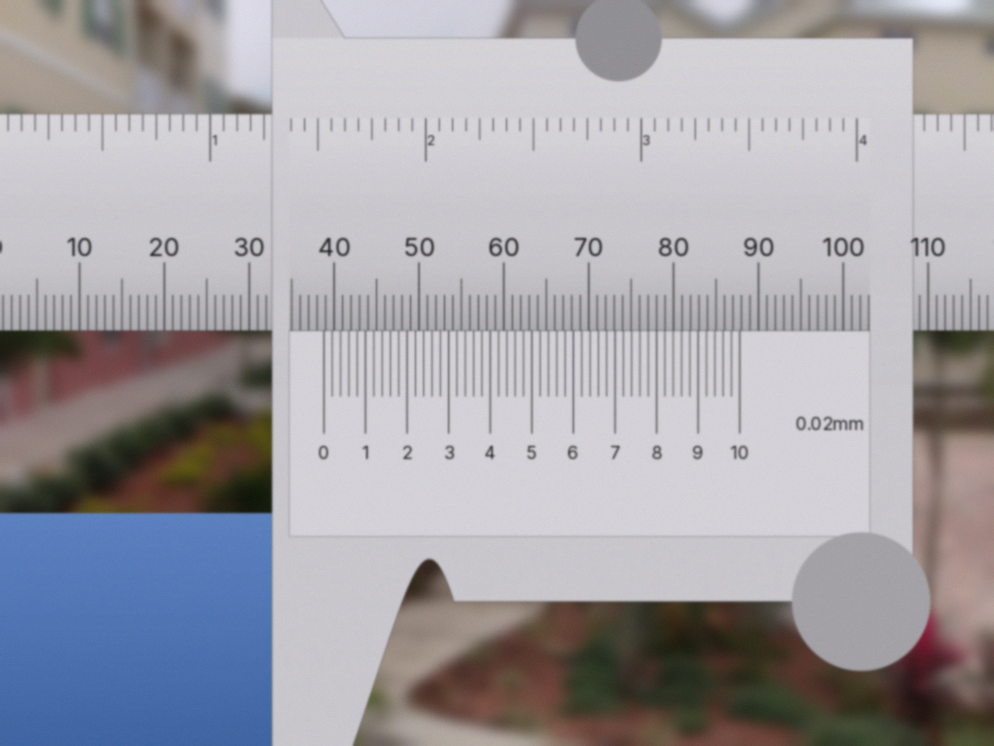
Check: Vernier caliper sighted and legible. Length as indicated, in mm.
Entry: 38.8 mm
